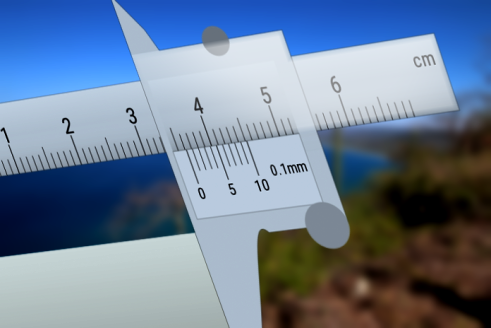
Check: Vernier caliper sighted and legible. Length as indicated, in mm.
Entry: 36.2 mm
